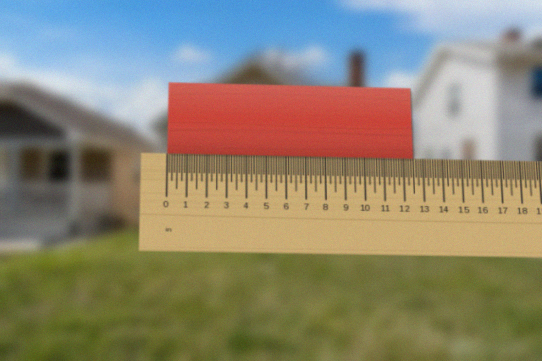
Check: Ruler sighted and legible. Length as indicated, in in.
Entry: 12.5 in
